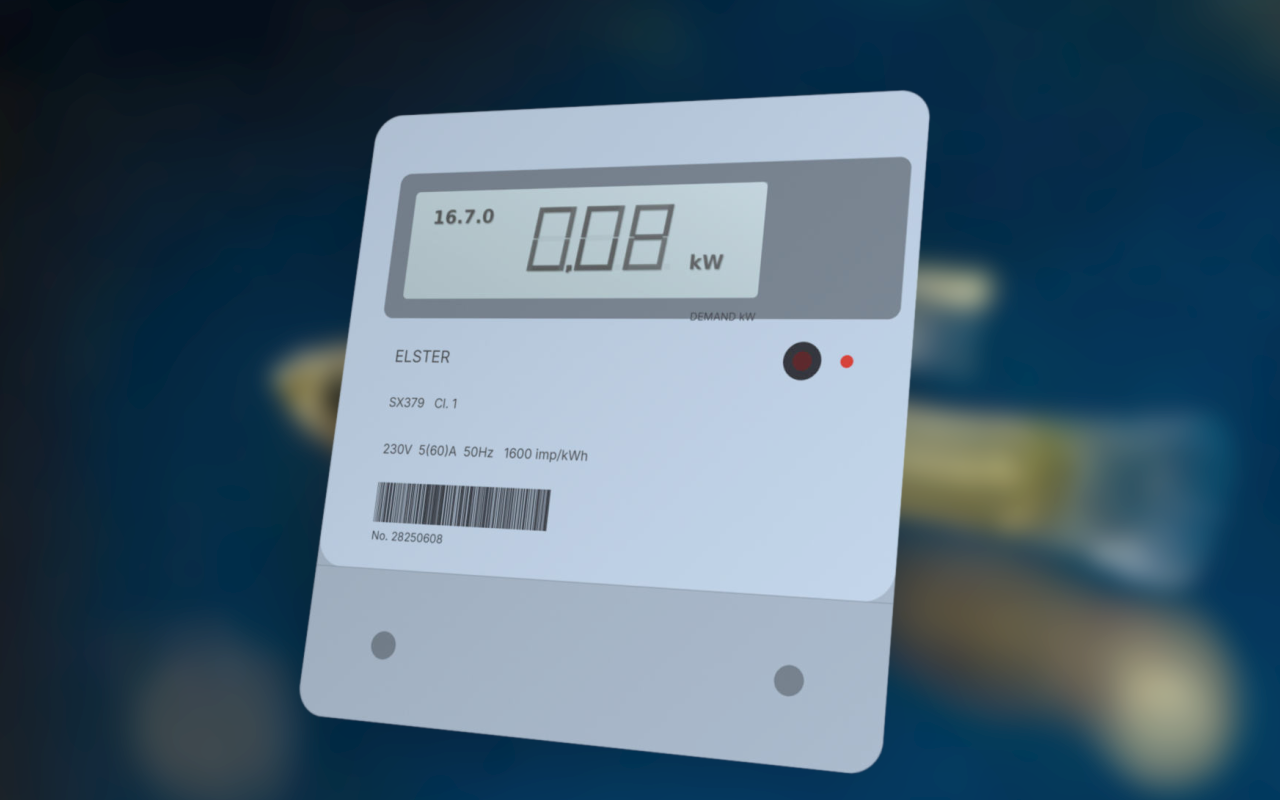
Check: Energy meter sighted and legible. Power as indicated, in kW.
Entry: 0.08 kW
